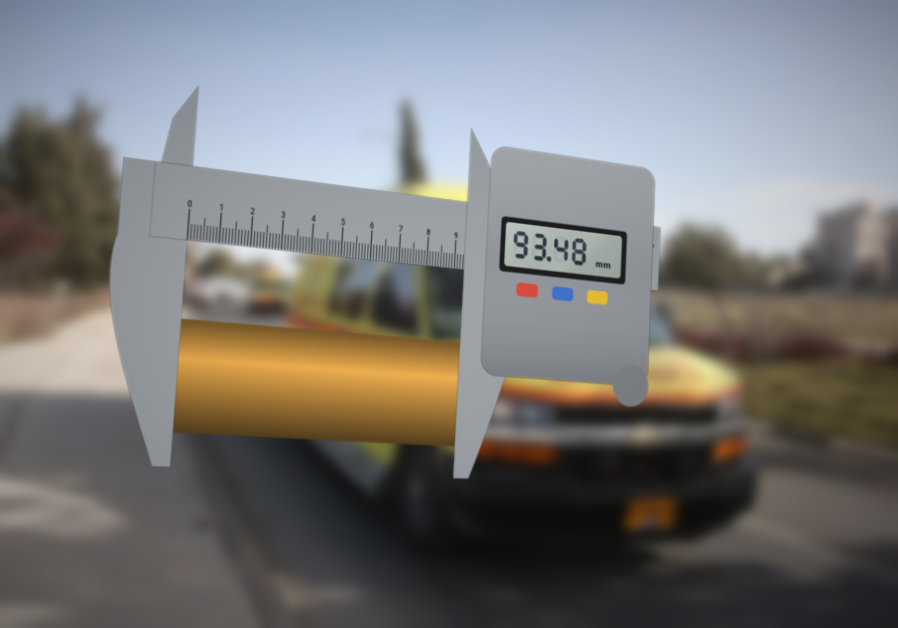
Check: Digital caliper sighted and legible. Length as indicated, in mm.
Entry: 93.48 mm
